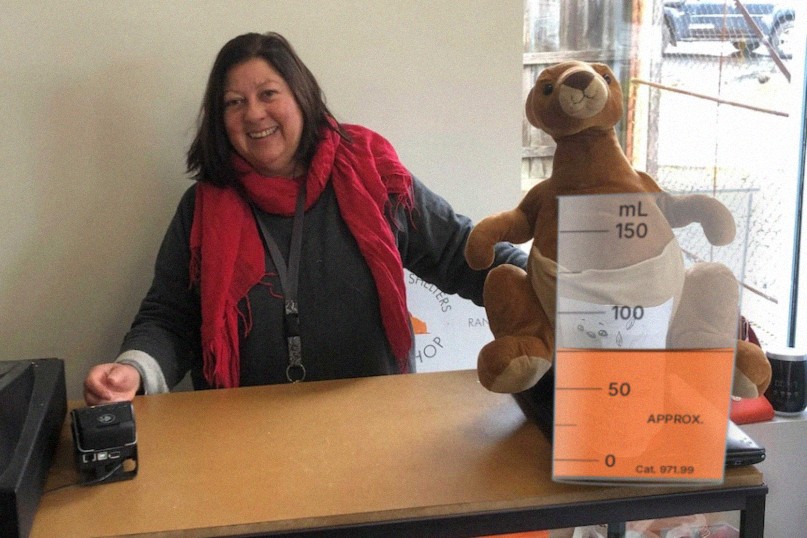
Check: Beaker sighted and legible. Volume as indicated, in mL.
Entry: 75 mL
